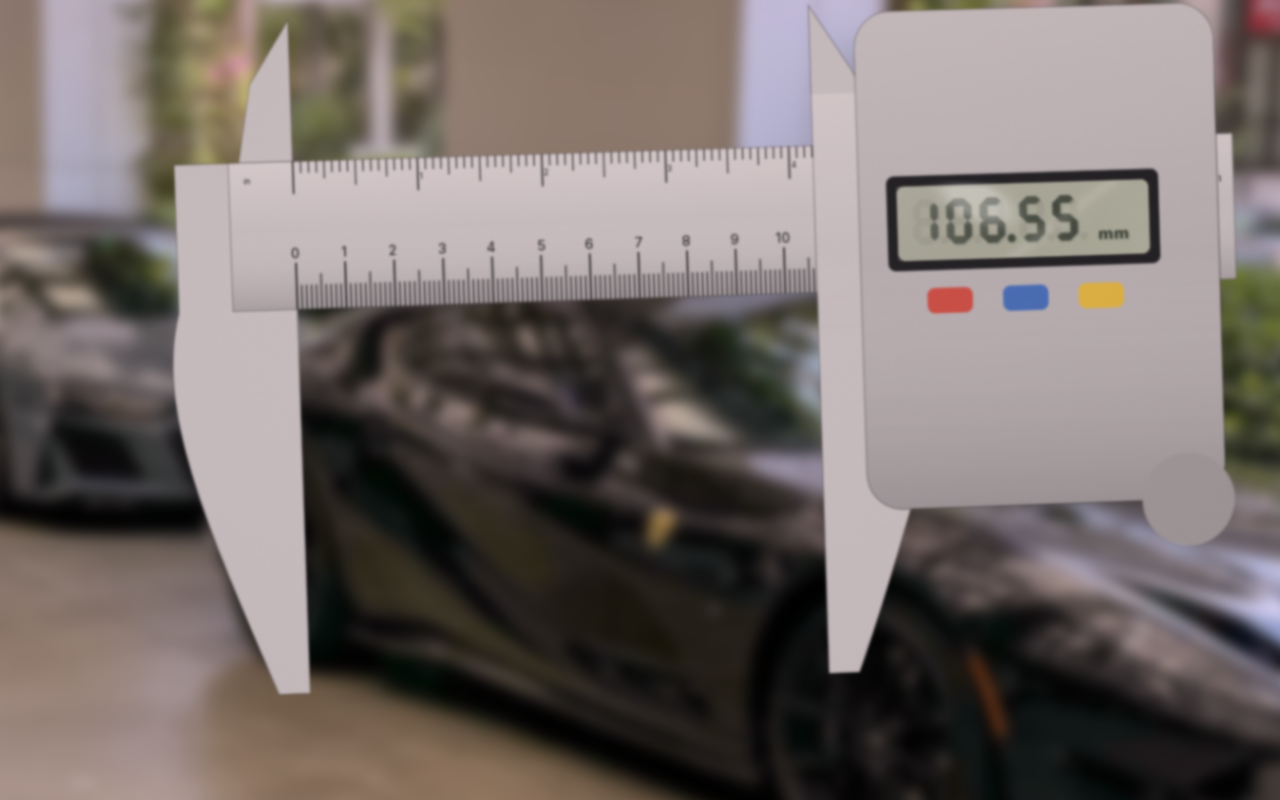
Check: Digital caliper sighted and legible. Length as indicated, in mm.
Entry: 106.55 mm
